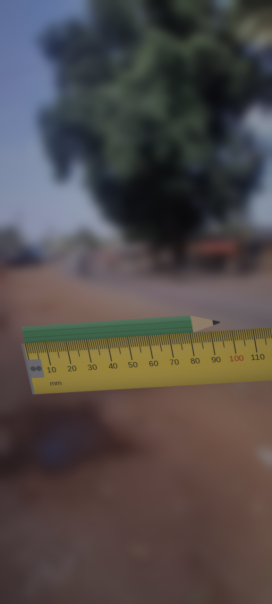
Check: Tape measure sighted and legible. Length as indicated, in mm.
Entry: 95 mm
